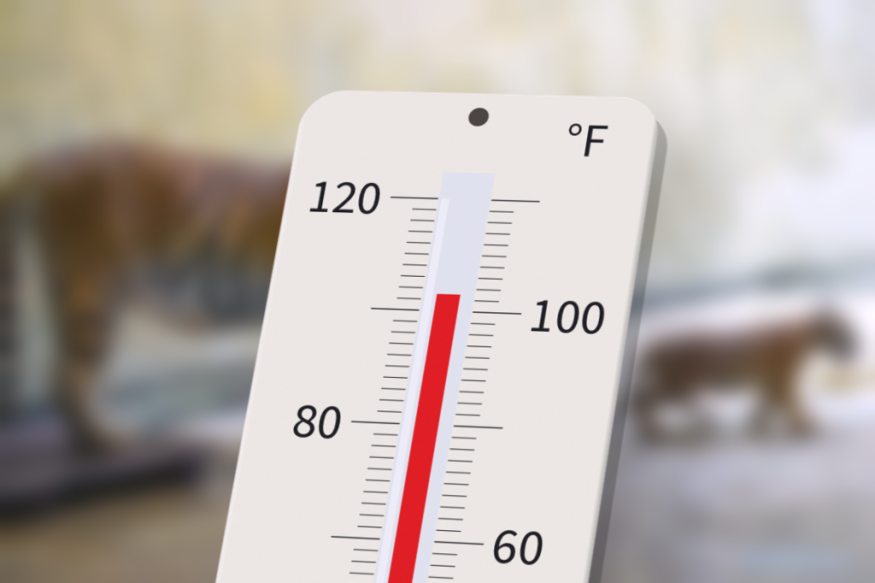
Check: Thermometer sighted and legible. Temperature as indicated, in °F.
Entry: 103 °F
